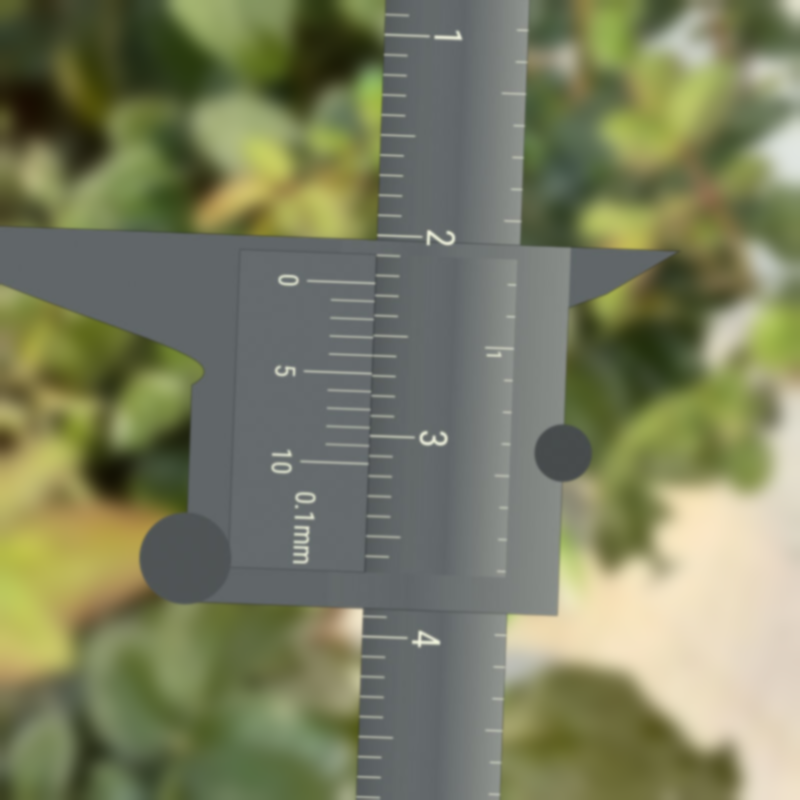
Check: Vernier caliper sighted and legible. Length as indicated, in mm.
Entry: 22.4 mm
